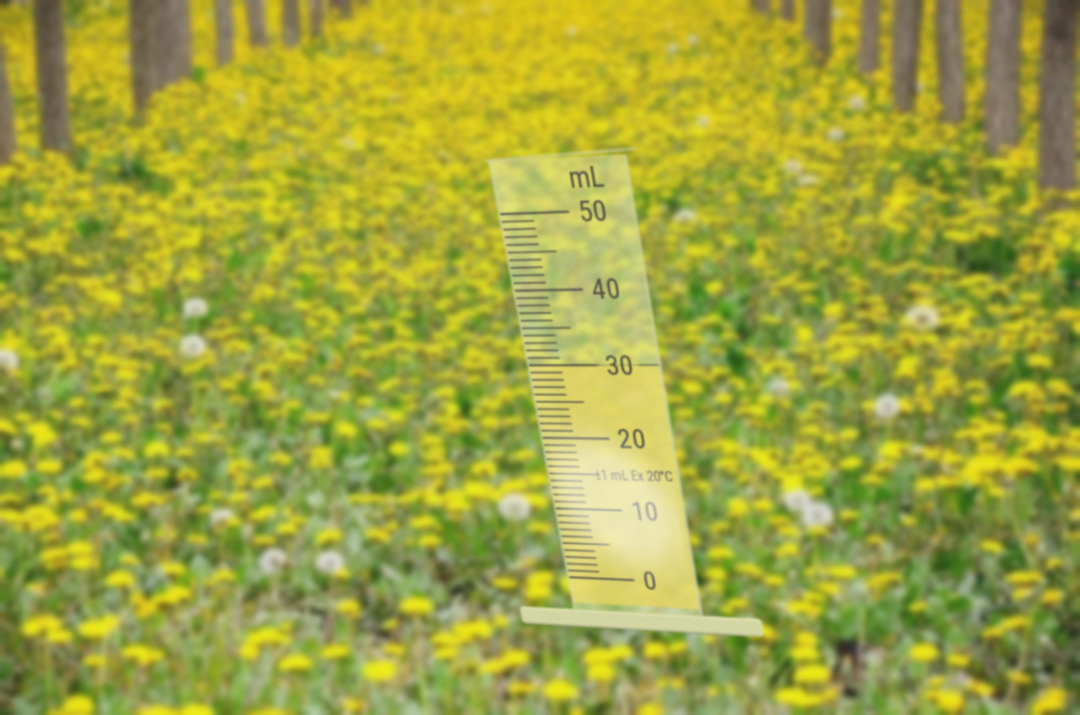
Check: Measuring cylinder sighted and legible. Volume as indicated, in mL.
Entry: 30 mL
